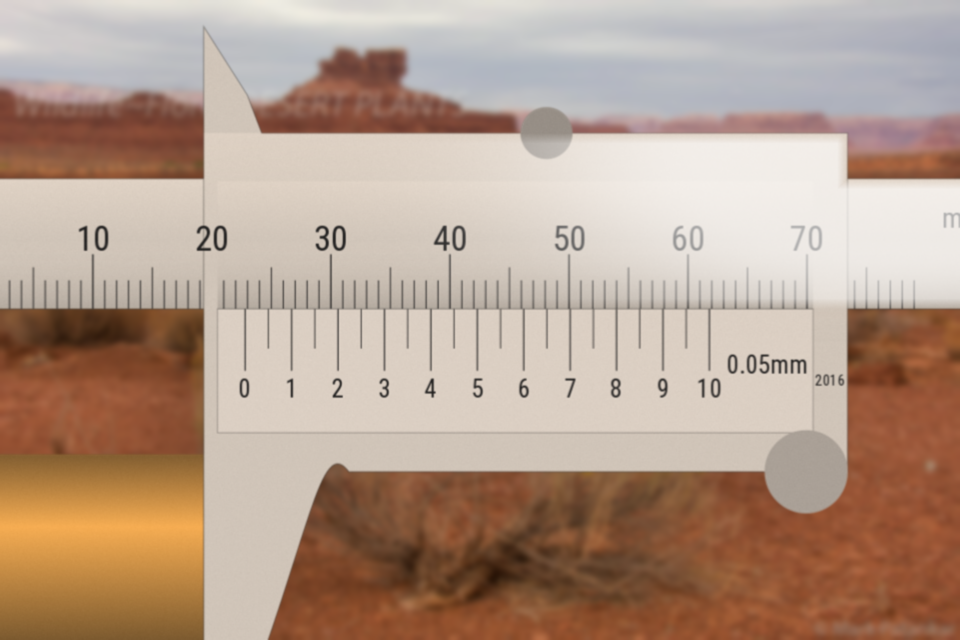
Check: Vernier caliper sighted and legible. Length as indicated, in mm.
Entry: 22.8 mm
